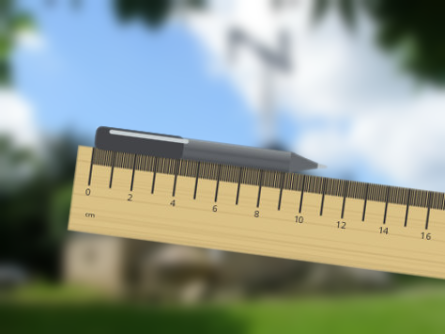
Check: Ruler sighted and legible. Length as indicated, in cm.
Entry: 11 cm
